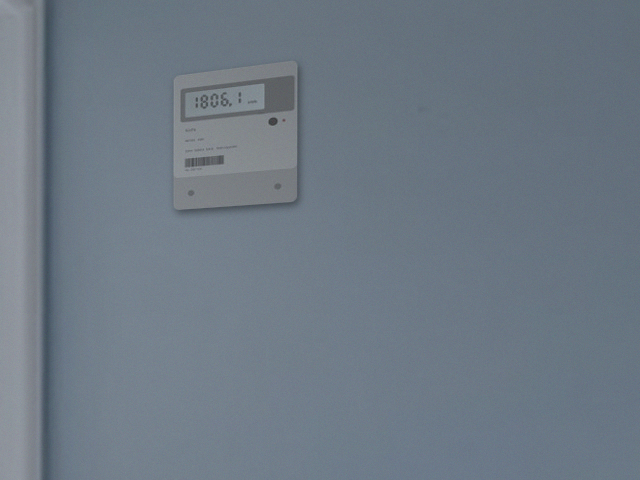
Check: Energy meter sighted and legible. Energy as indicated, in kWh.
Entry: 1806.1 kWh
